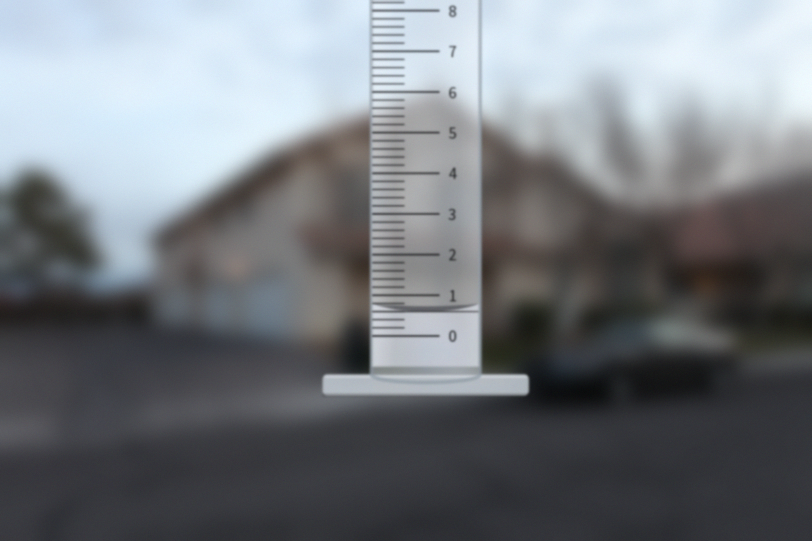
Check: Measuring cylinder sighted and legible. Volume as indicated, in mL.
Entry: 0.6 mL
